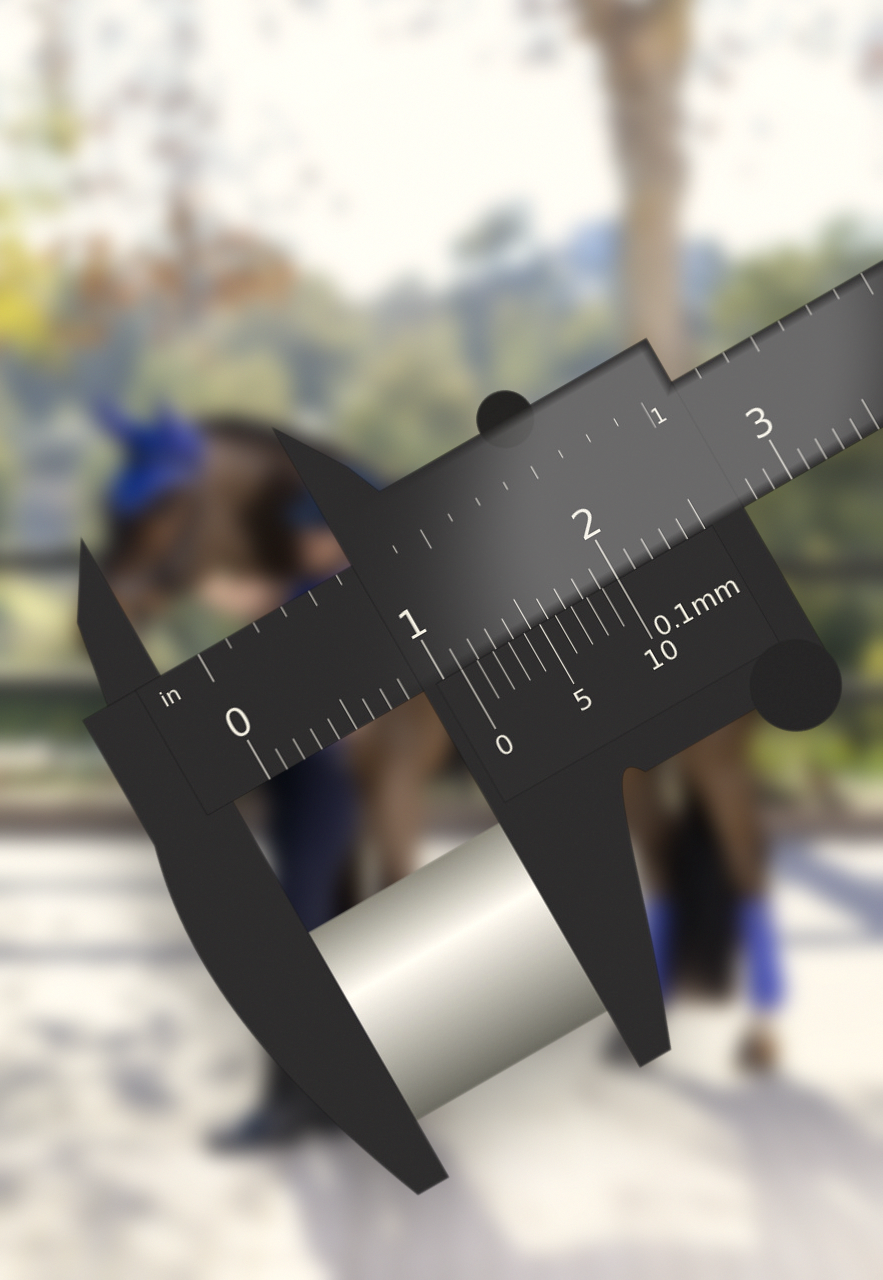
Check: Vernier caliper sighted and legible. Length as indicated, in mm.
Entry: 11.0 mm
